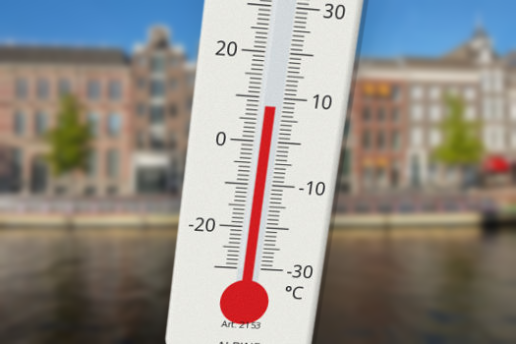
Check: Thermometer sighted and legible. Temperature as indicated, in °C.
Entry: 8 °C
